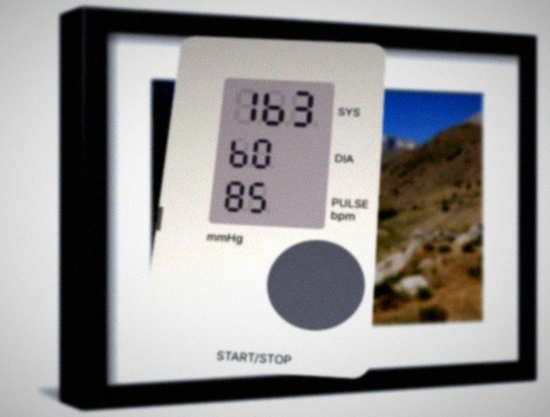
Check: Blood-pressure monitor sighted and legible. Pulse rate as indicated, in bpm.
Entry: 85 bpm
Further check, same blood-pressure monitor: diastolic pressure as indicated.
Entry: 60 mmHg
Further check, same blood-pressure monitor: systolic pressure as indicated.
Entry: 163 mmHg
